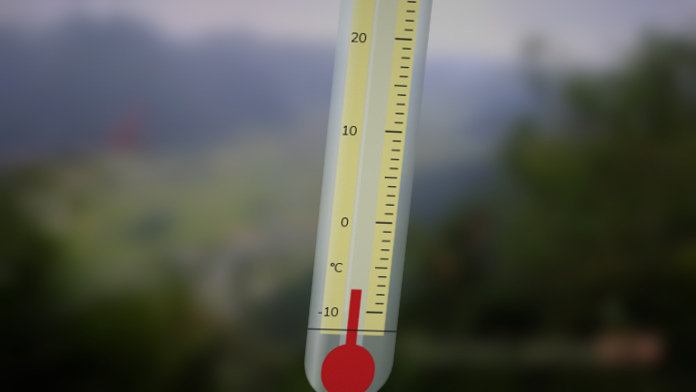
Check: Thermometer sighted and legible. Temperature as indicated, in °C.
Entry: -7.5 °C
